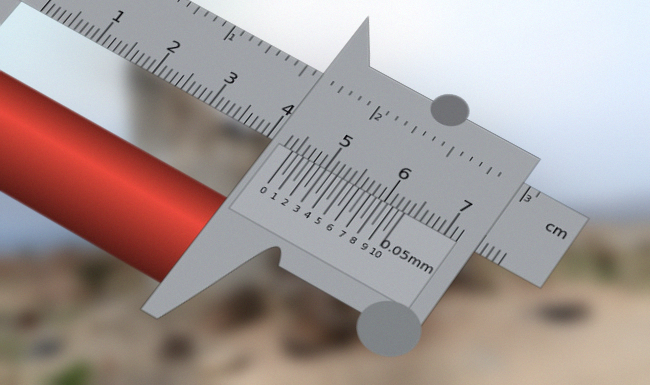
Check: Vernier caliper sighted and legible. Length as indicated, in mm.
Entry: 44.4 mm
